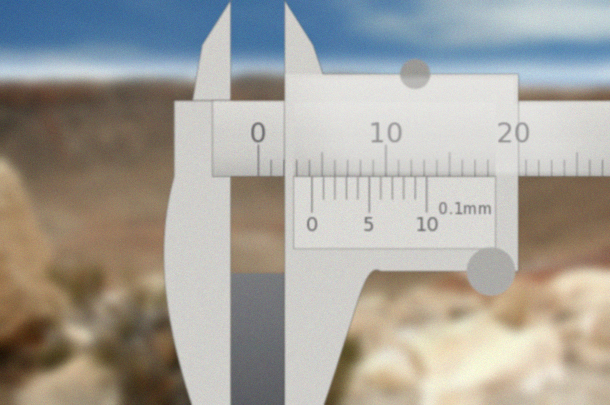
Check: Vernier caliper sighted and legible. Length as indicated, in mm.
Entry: 4.2 mm
